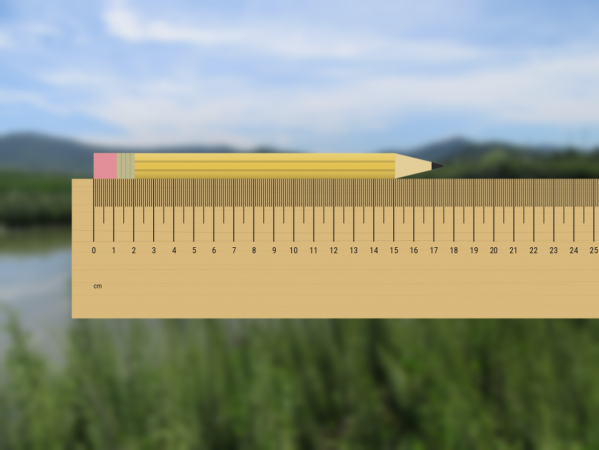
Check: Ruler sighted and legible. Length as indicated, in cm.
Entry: 17.5 cm
